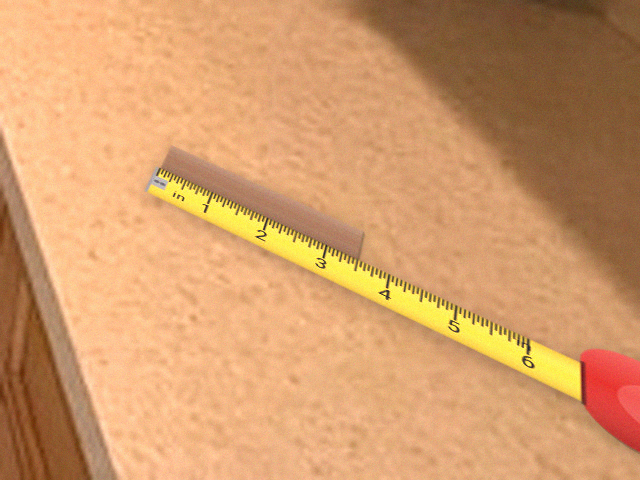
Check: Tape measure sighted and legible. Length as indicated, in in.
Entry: 3.5 in
